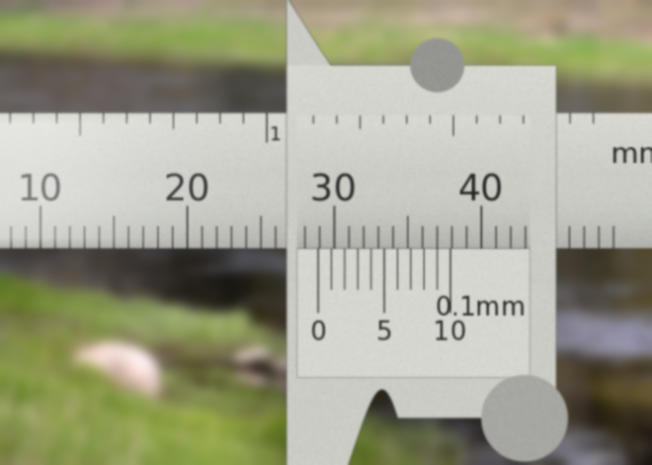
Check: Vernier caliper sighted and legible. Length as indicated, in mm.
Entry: 28.9 mm
